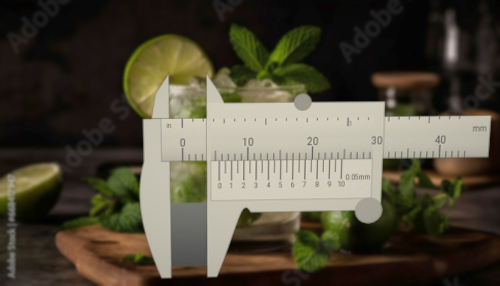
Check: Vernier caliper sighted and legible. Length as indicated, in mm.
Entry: 5.6 mm
